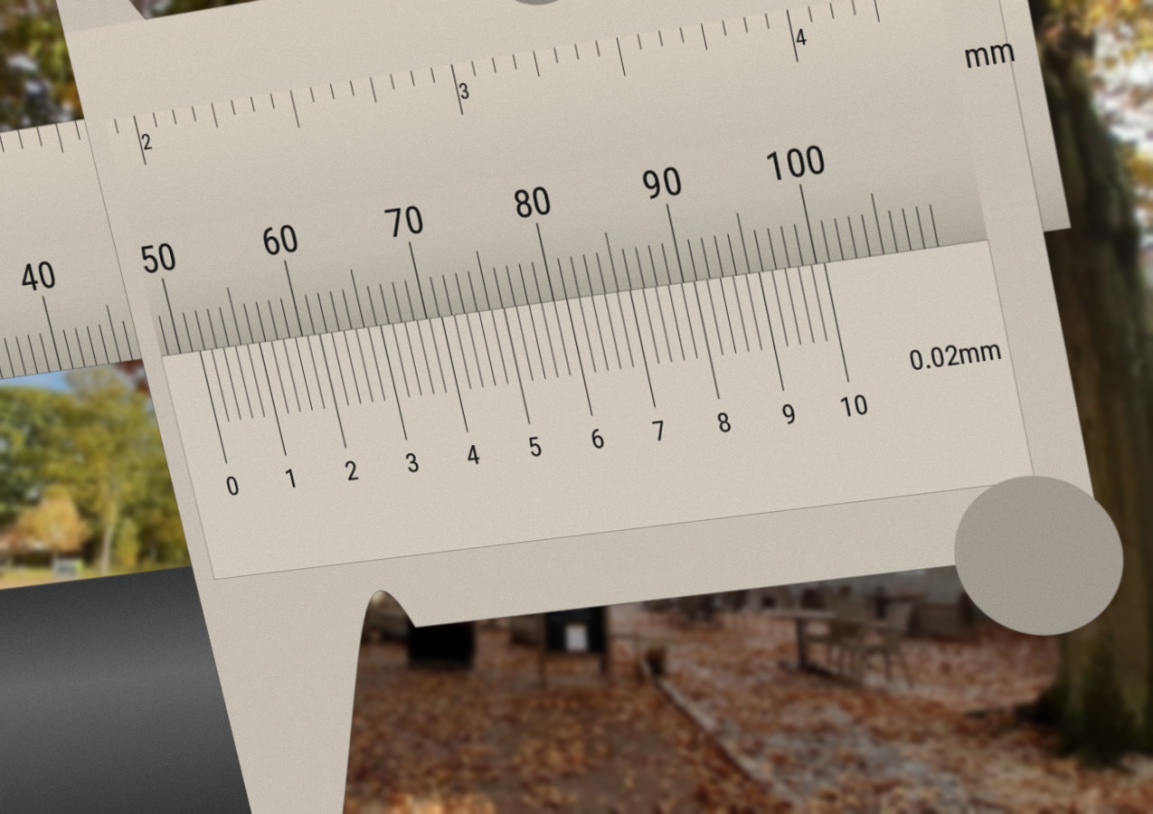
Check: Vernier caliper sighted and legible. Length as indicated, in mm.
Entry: 51.6 mm
